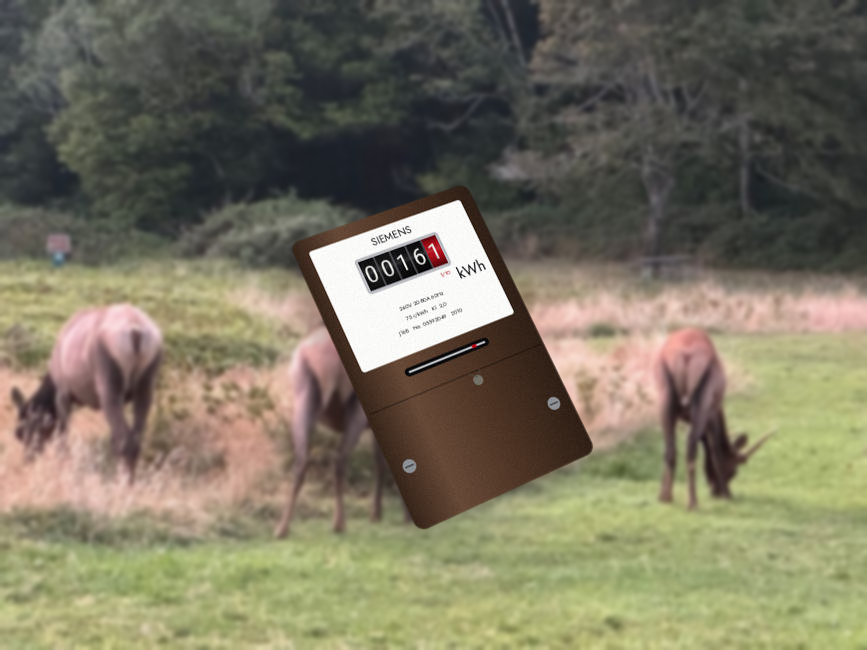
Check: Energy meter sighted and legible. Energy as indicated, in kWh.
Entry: 16.1 kWh
